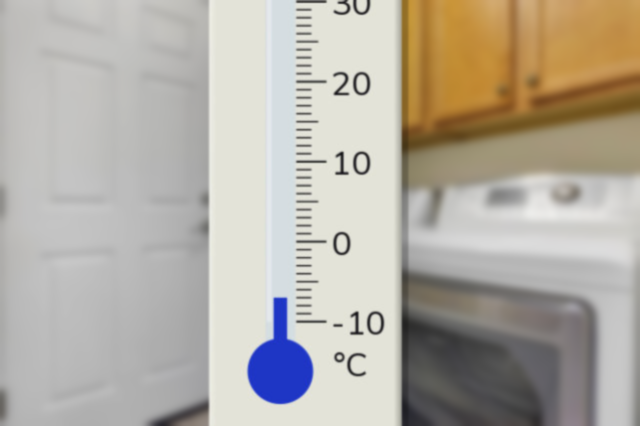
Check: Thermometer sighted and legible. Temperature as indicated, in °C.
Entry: -7 °C
